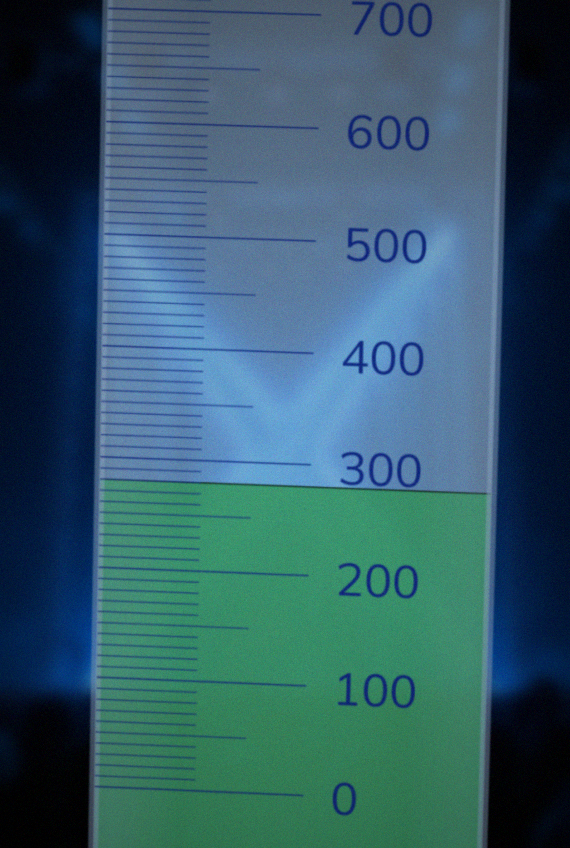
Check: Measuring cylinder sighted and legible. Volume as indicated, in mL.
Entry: 280 mL
